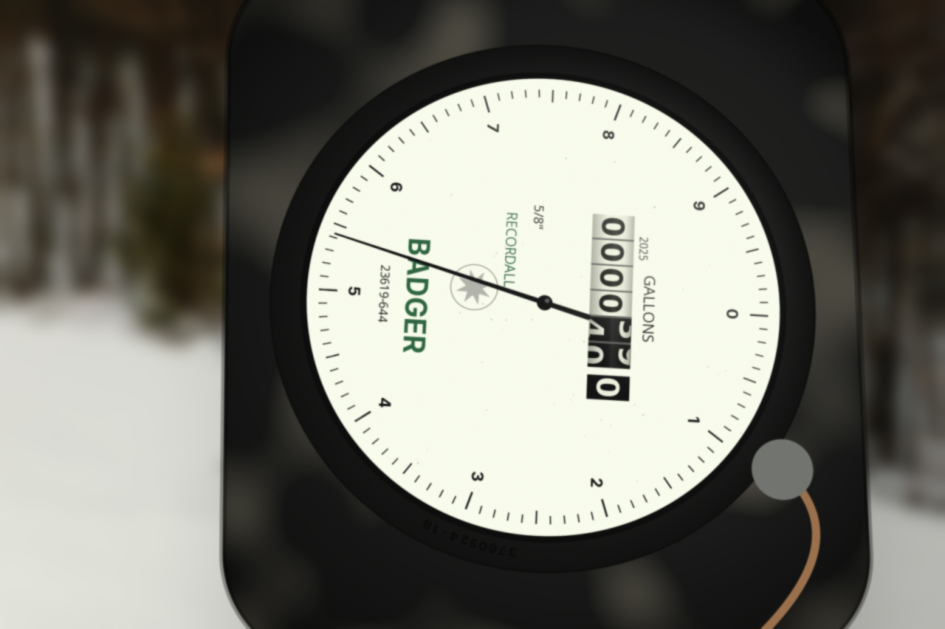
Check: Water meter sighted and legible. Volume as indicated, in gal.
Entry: 395.4 gal
